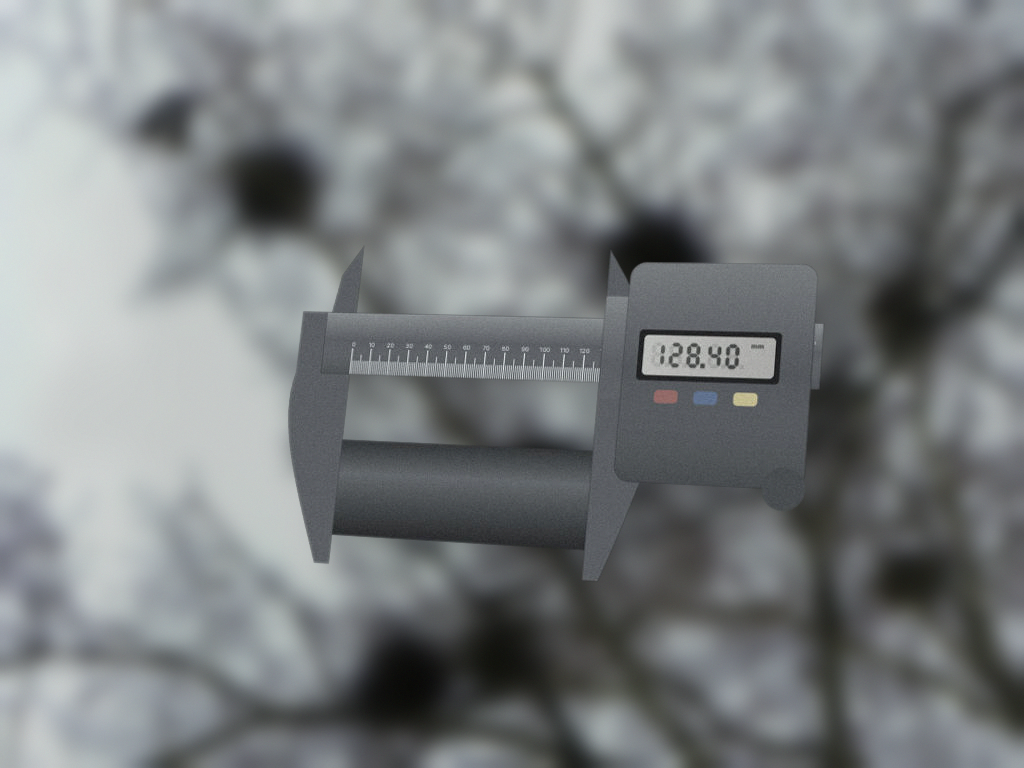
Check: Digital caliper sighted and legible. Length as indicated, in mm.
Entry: 128.40 mm
